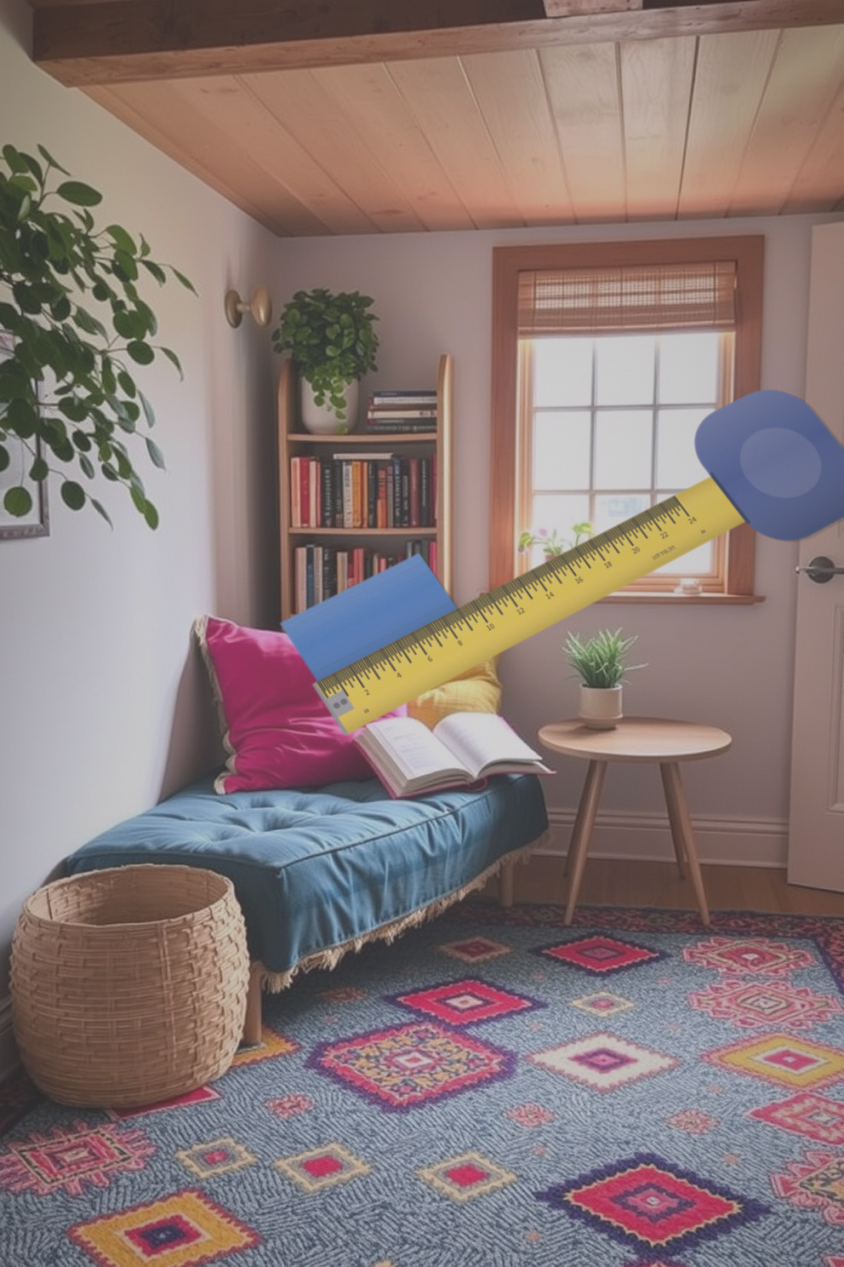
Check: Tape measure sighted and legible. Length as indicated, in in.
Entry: 9 in
